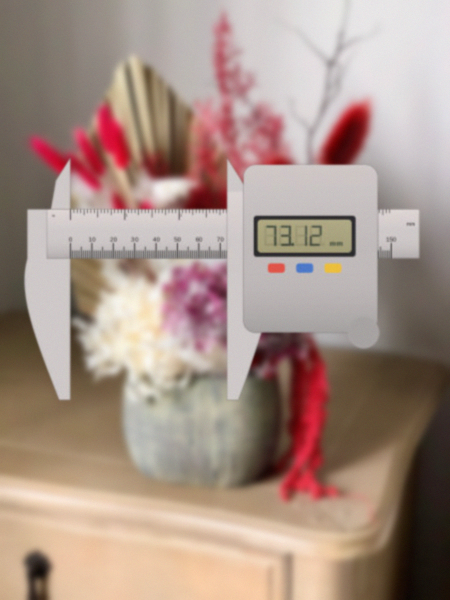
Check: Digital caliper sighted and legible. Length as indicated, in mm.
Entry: 73.12 mm
